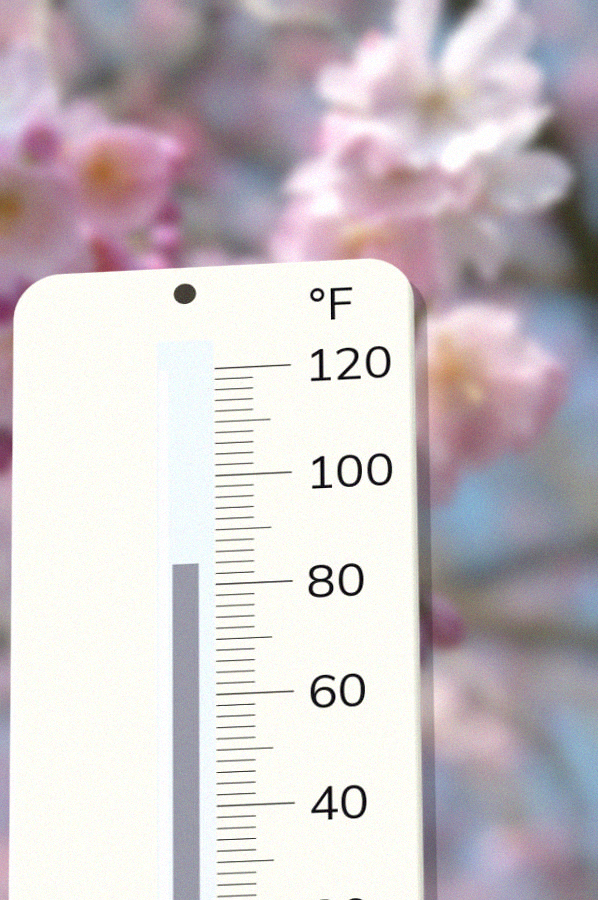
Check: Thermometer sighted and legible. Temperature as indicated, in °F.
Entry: 84 °F
